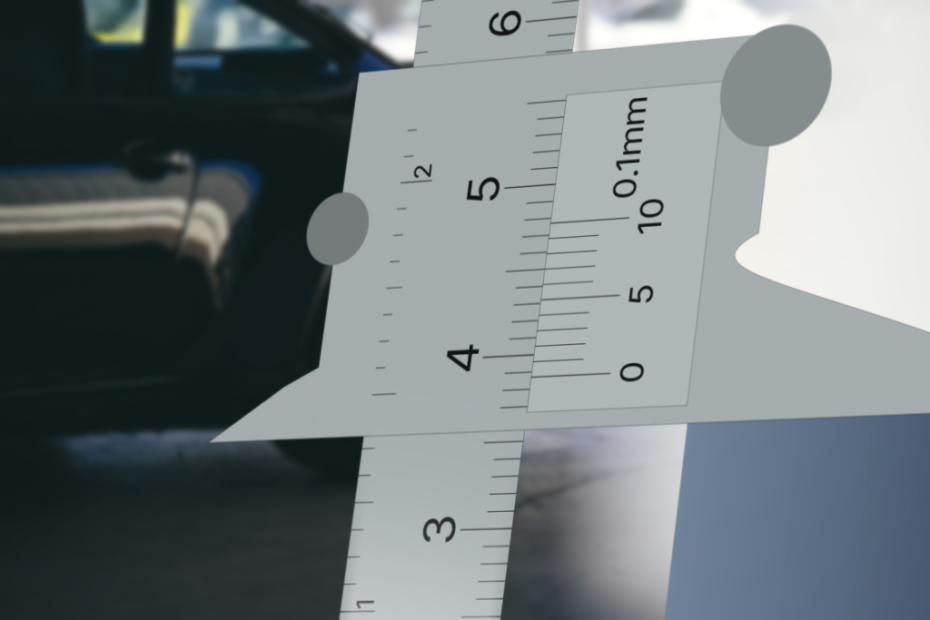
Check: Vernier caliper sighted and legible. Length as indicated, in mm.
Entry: 38.7 mm
